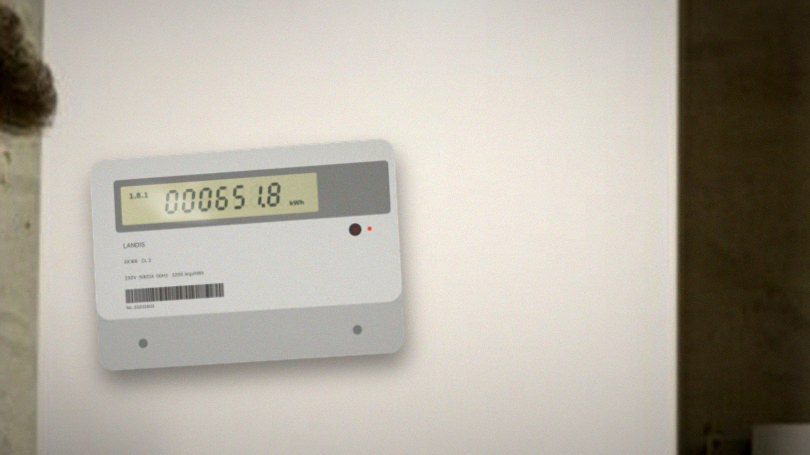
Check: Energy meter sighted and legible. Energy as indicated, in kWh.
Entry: 651.8 kWh
